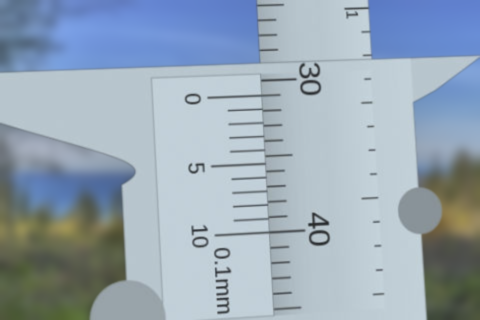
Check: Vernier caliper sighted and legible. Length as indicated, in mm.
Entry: 31.0 mm
